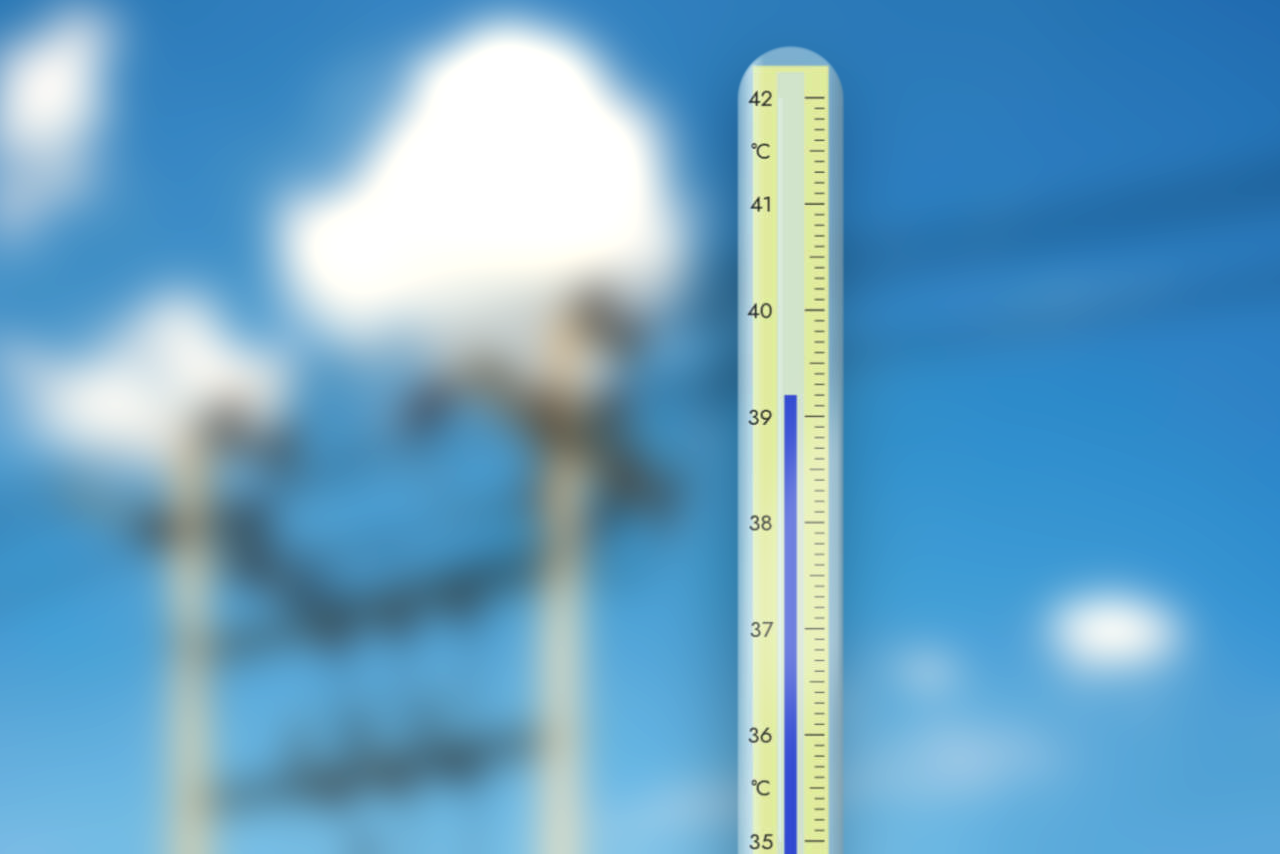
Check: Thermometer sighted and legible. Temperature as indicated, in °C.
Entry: 39.2 °C
